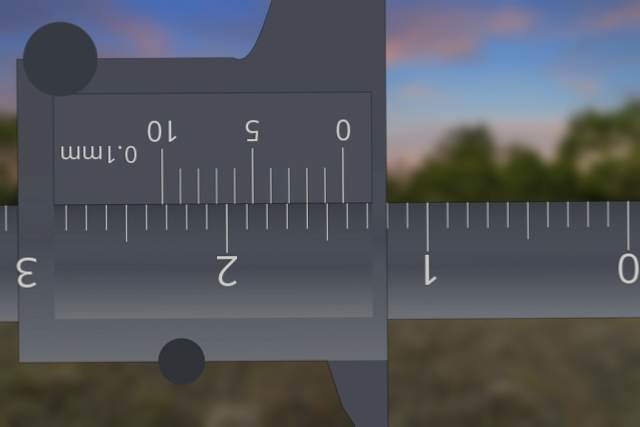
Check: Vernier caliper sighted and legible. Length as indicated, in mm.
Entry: 14.2 mm
